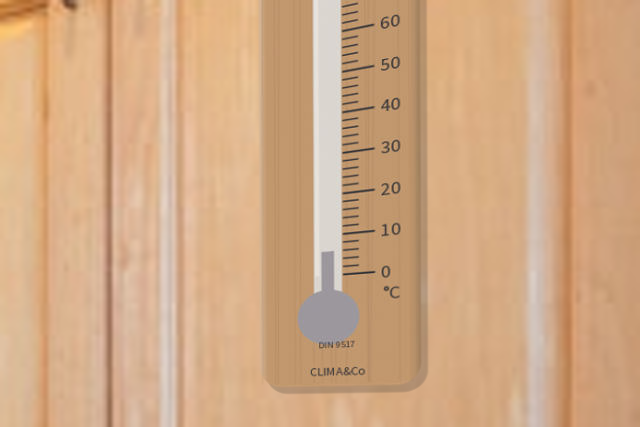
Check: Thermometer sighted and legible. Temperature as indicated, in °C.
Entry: 6 °C
